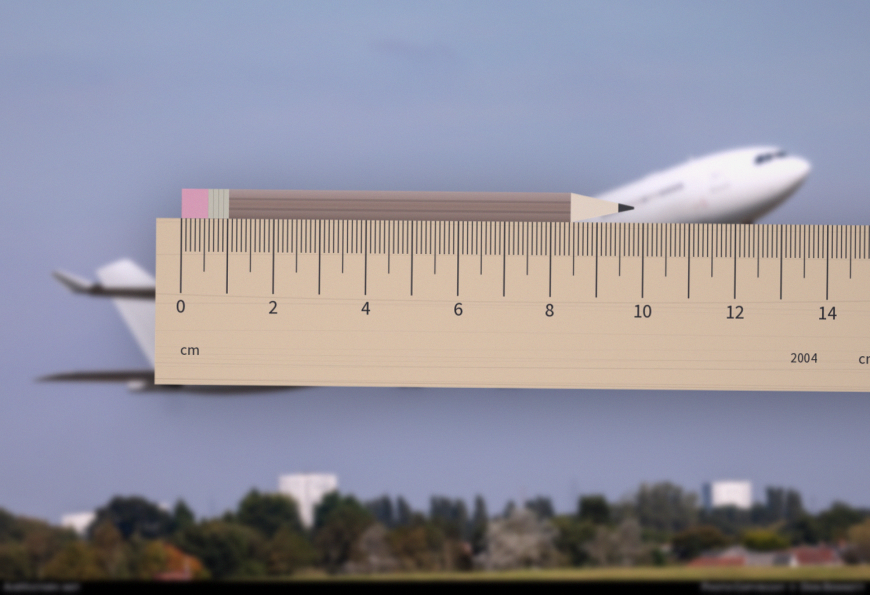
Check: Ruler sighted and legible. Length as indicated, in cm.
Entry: 9.8 cm
